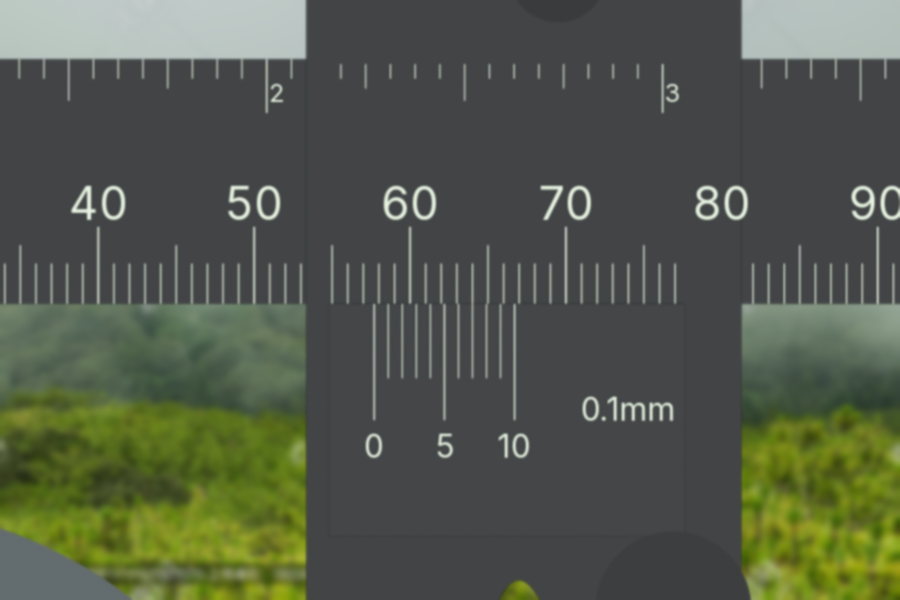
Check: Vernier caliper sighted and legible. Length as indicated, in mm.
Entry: 57.7 mm
